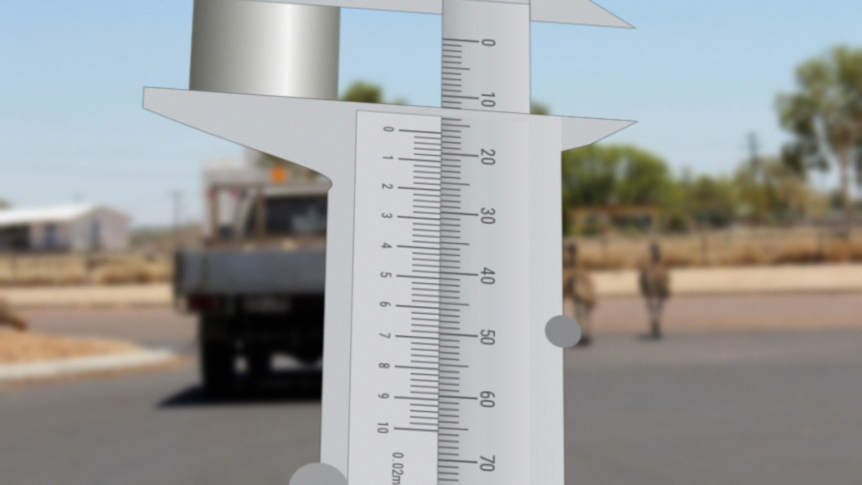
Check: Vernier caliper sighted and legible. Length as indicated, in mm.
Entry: 16.5 mm
